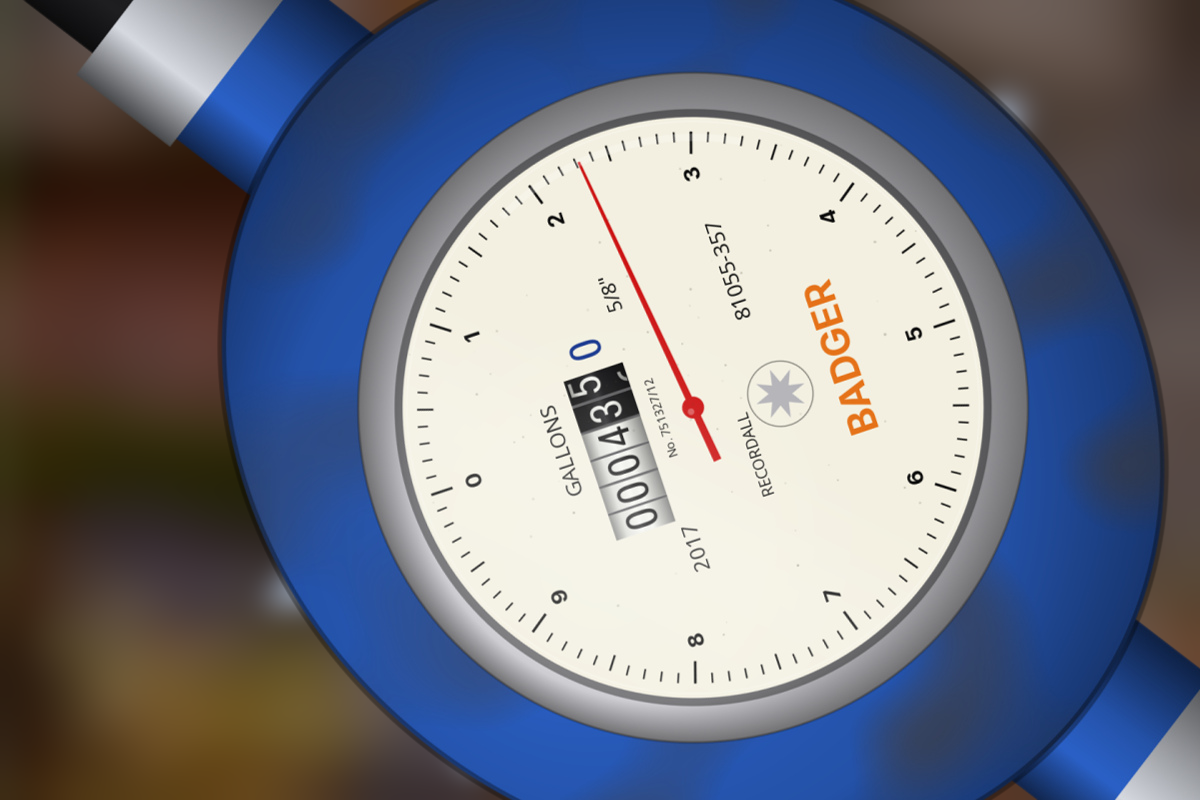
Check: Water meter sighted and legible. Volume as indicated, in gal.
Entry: 4352.3 gal
